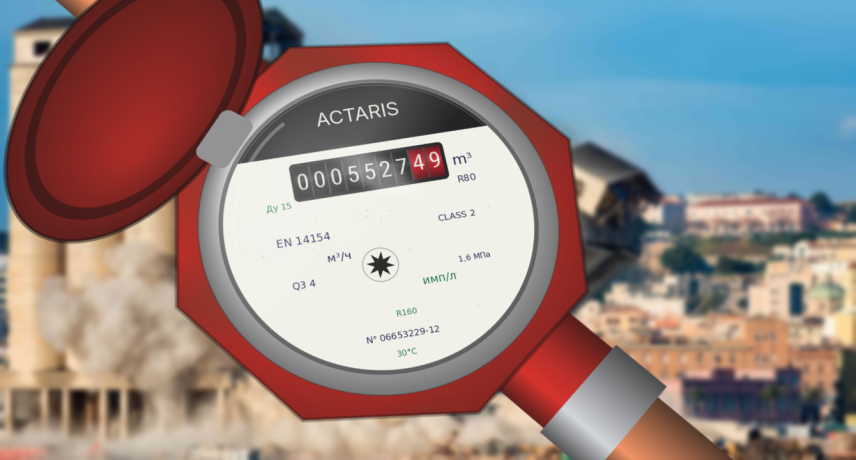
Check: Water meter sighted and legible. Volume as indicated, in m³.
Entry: 5527.49 m³
